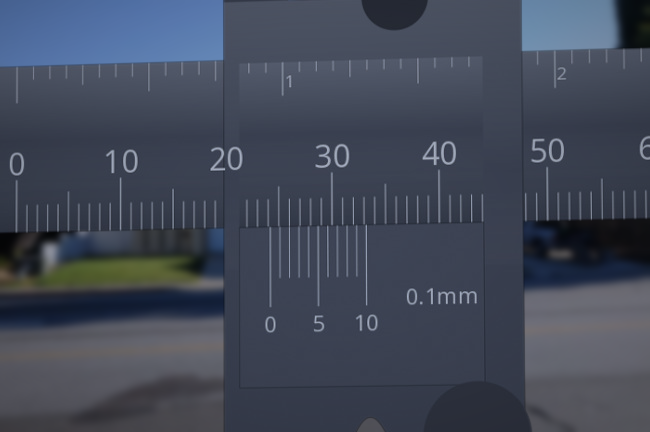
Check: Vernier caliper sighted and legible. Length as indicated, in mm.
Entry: 24.2 mm
